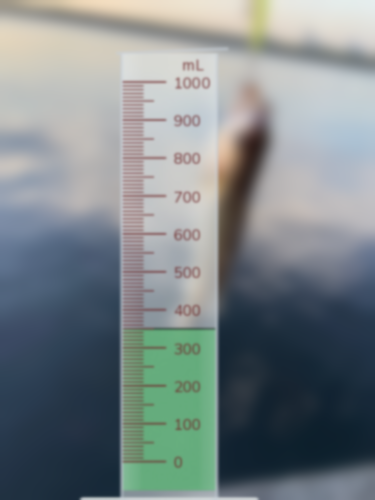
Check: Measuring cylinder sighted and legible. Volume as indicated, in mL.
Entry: 350 mL
